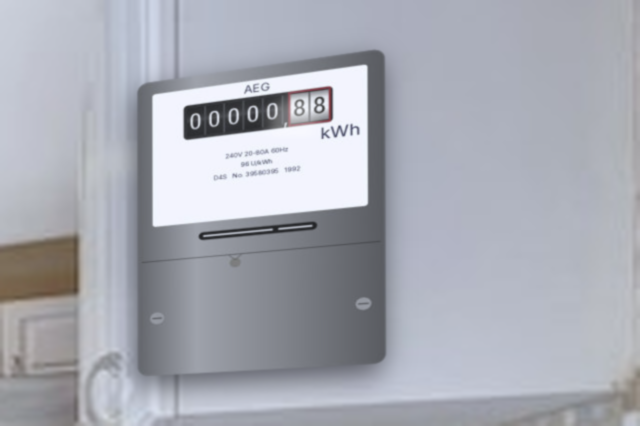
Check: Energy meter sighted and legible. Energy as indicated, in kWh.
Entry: 0.88 kWh
